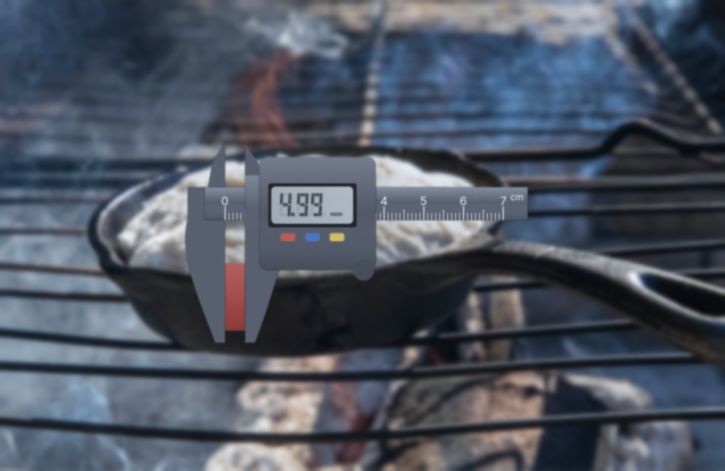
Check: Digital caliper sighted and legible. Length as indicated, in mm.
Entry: 4.99 mm
